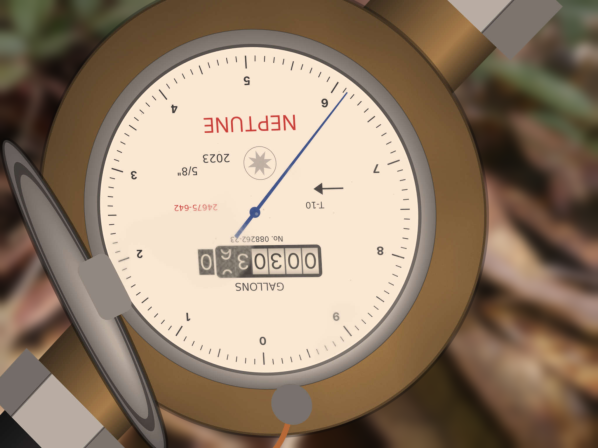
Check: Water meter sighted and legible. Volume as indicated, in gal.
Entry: 30356.1 gal
